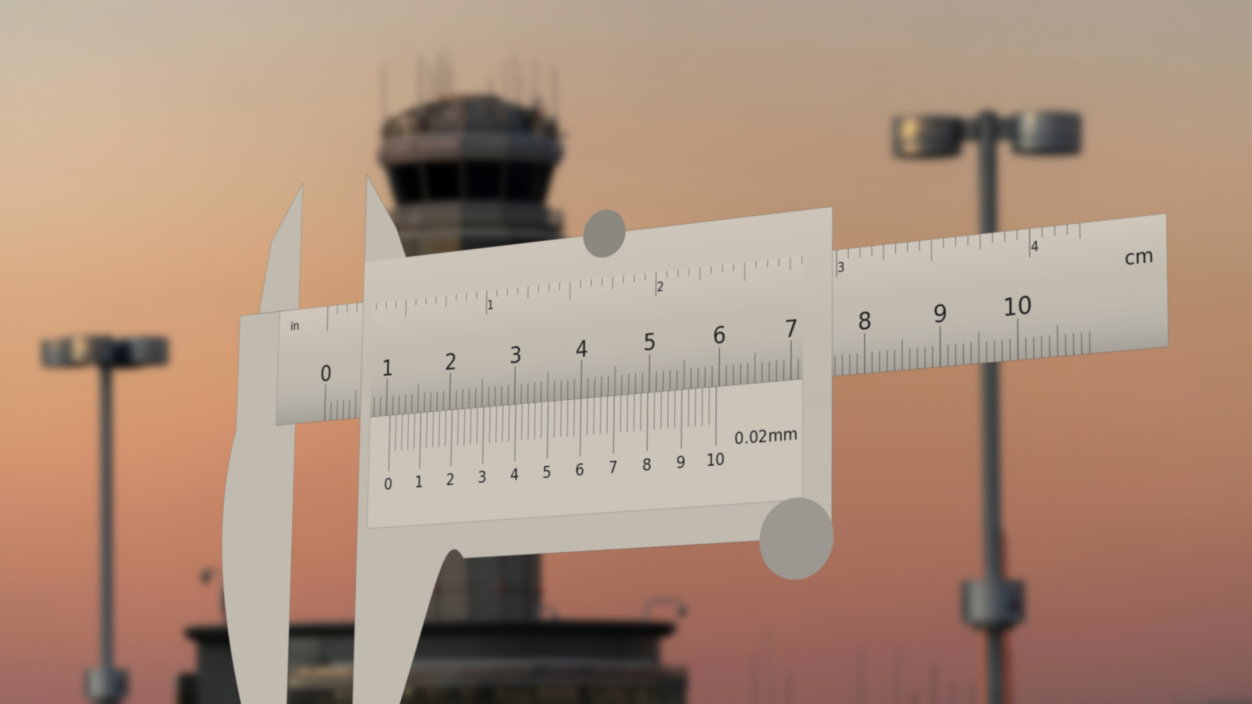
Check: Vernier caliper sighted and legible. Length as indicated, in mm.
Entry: 10.6 mm
